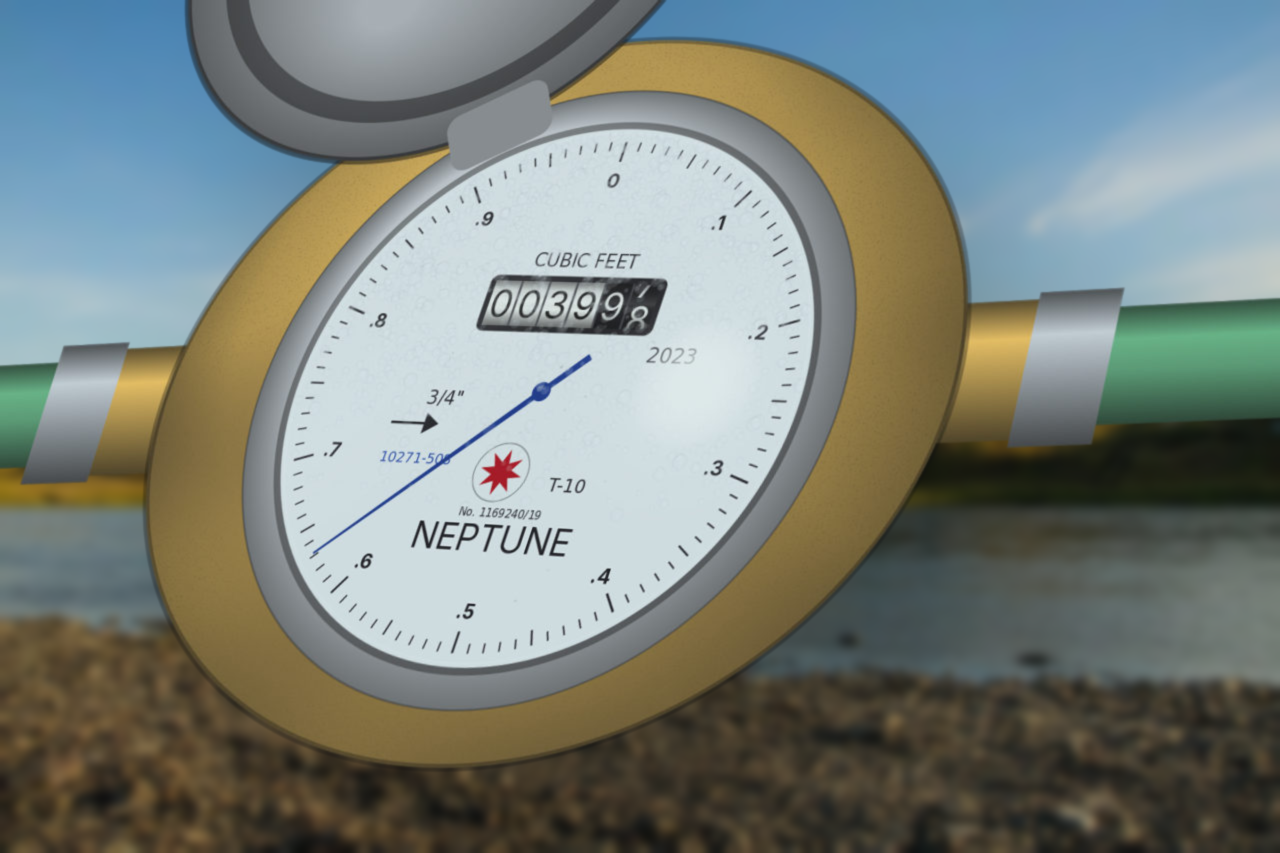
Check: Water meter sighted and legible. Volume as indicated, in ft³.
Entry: 3997.63 ft³
